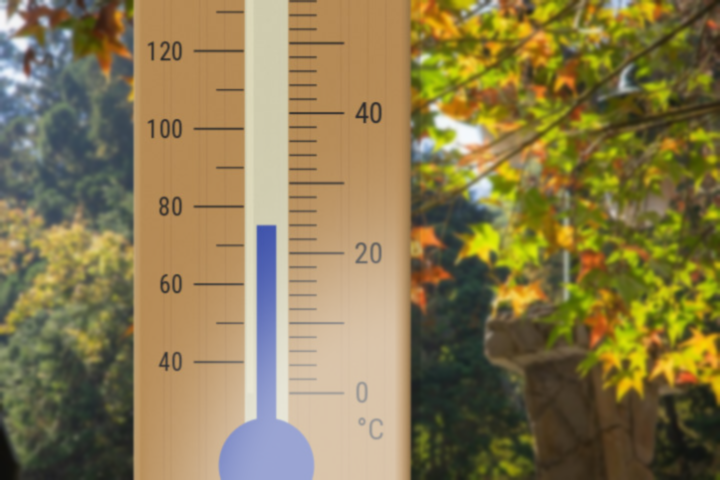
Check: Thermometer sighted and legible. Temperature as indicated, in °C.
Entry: 24 °C
